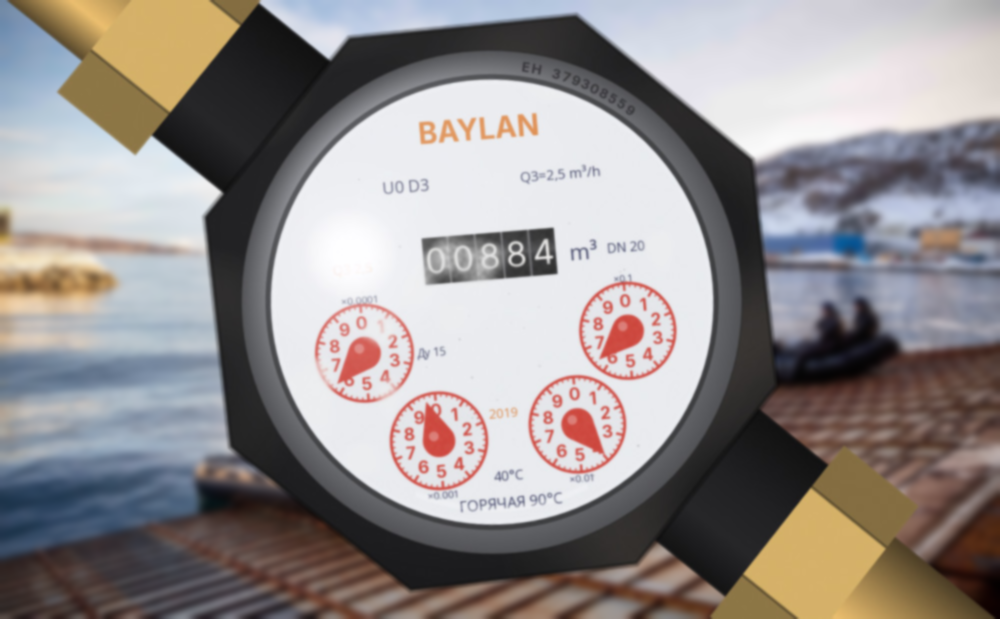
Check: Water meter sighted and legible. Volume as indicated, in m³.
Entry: 884.6396 m³
